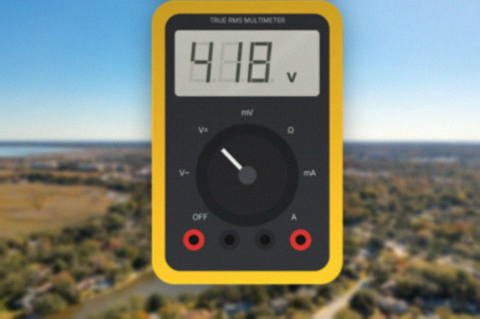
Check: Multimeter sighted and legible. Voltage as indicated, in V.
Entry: 418 V
